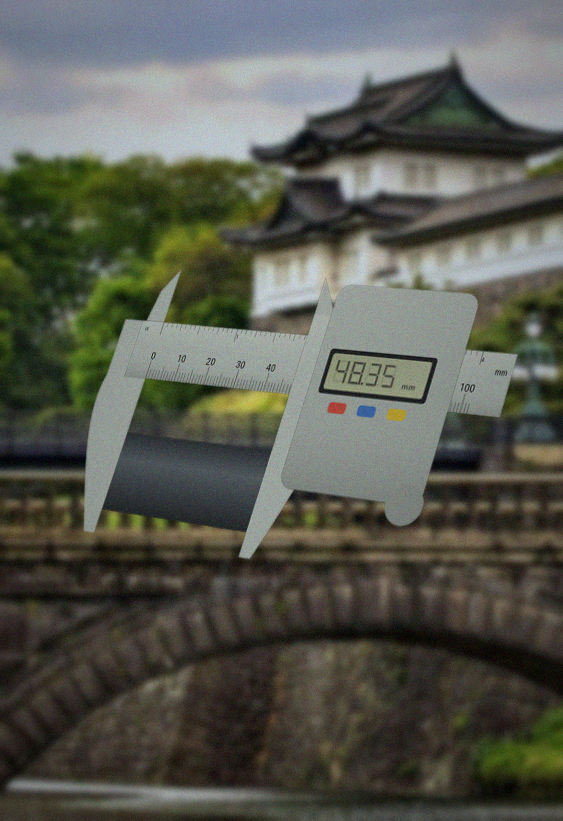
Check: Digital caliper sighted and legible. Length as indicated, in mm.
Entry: 48.35 mm
